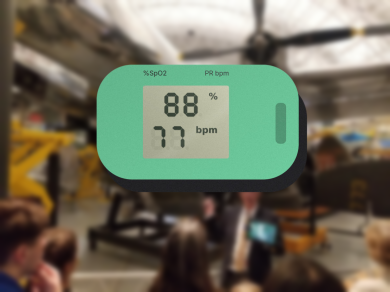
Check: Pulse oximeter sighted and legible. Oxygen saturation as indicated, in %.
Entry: 88 %
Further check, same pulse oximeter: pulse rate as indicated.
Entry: 77 bpm
